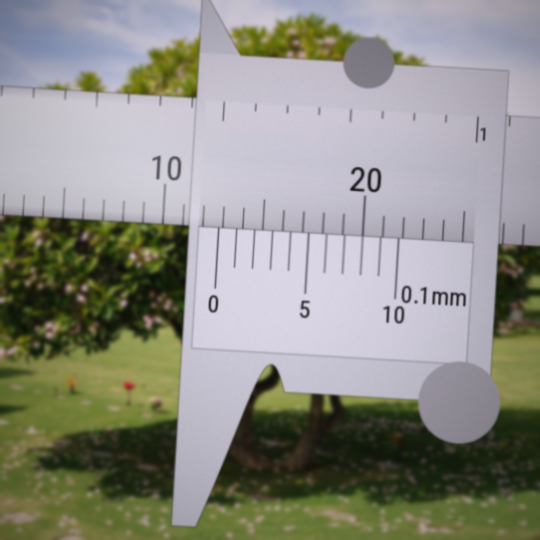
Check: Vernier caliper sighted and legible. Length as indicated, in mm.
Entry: 12.8 mm
